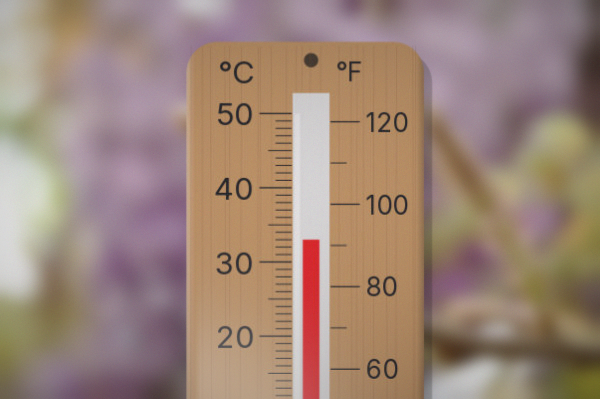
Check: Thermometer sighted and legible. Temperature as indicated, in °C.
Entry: 33 °C
